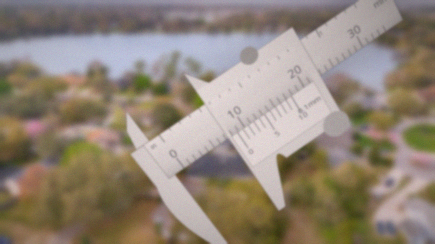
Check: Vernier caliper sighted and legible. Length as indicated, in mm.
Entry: 8.8 mm
